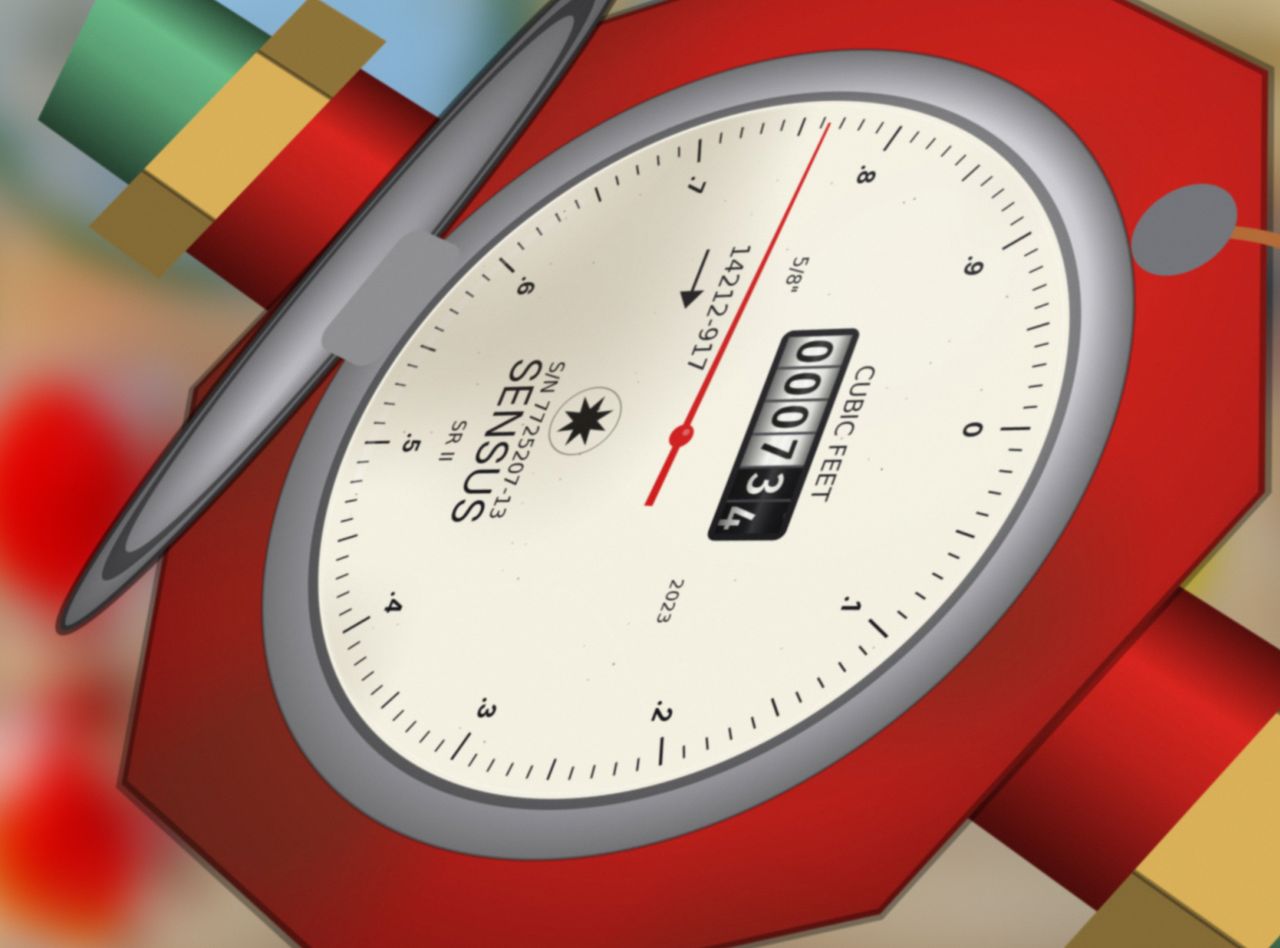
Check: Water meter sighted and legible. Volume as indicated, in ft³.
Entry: 733.76 ft³
